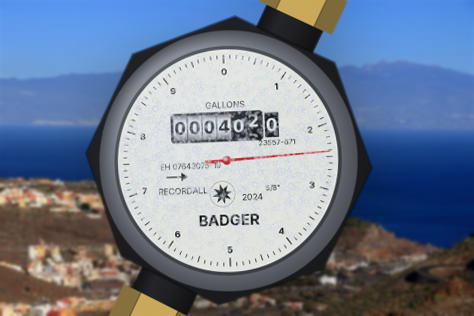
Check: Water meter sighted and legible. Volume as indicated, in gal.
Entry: 4022.4 gal
